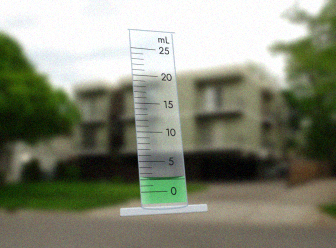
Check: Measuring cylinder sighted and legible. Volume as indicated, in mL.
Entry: 2 mL
